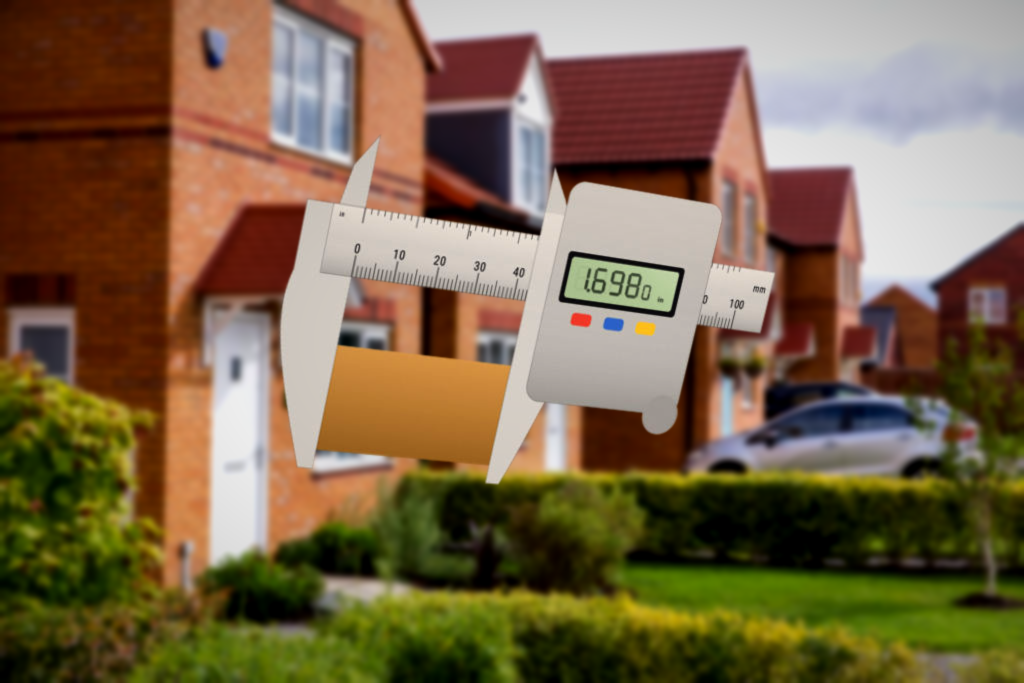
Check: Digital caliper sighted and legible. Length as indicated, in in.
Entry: 1.6980 in
